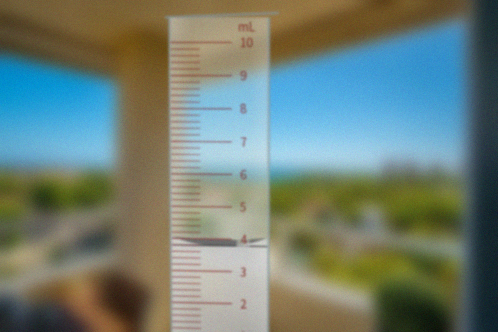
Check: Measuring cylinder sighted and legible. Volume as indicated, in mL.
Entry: 3.8 mL
